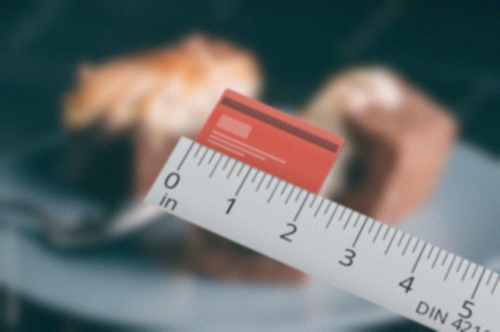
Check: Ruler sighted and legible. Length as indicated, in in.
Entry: 2.125 in
